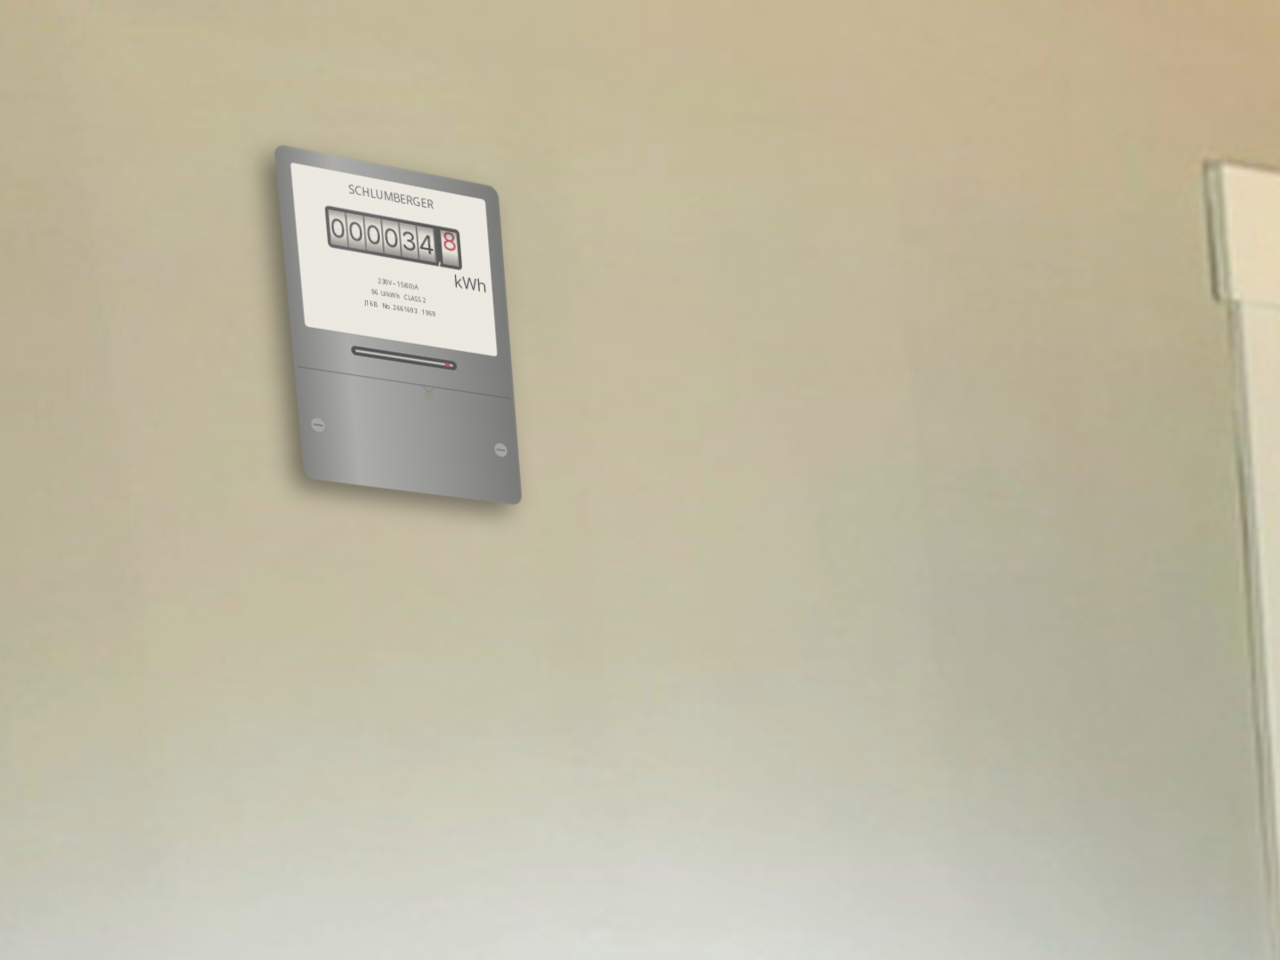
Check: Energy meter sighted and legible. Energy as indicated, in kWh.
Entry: 34.8 kWh
